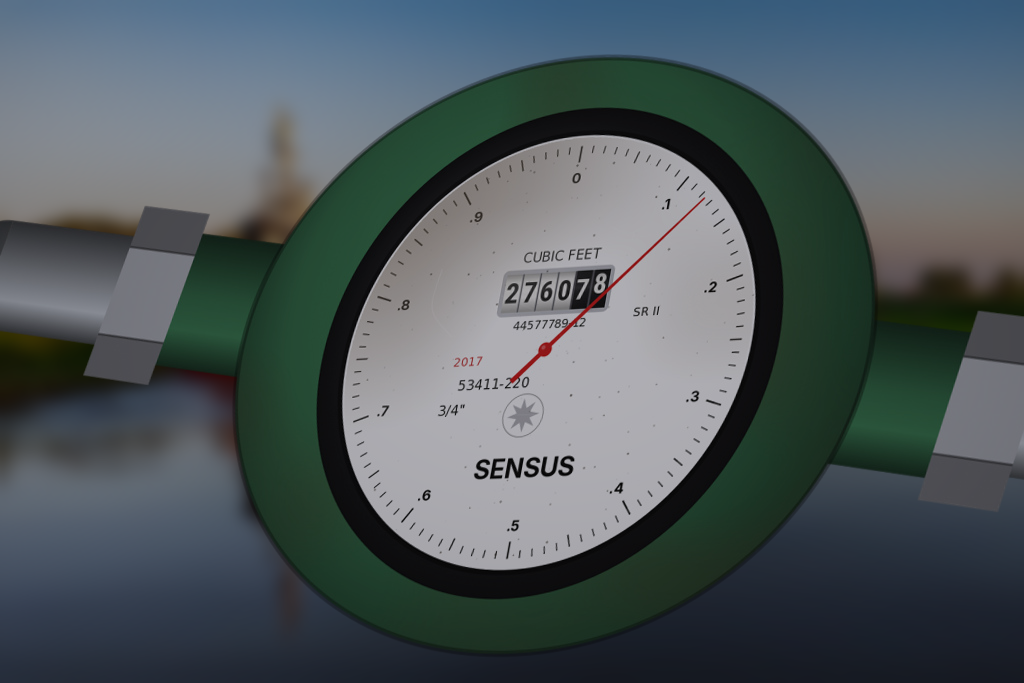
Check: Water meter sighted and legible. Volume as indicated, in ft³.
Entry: 276078.12 ft³
